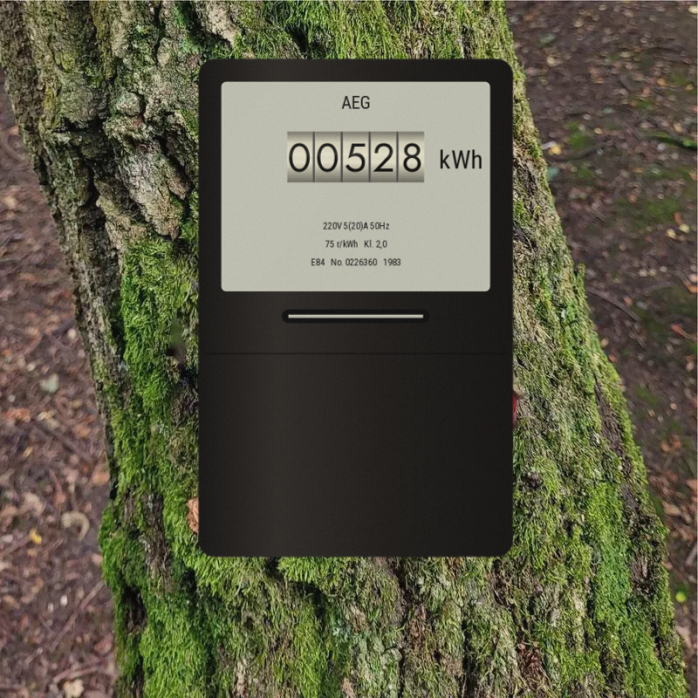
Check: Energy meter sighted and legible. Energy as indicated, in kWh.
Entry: 528 kWh
